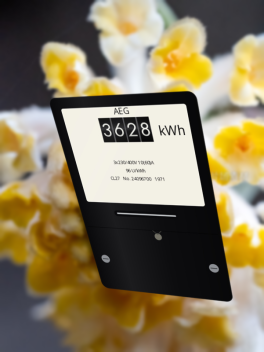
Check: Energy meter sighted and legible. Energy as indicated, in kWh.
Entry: 3628 kWh
